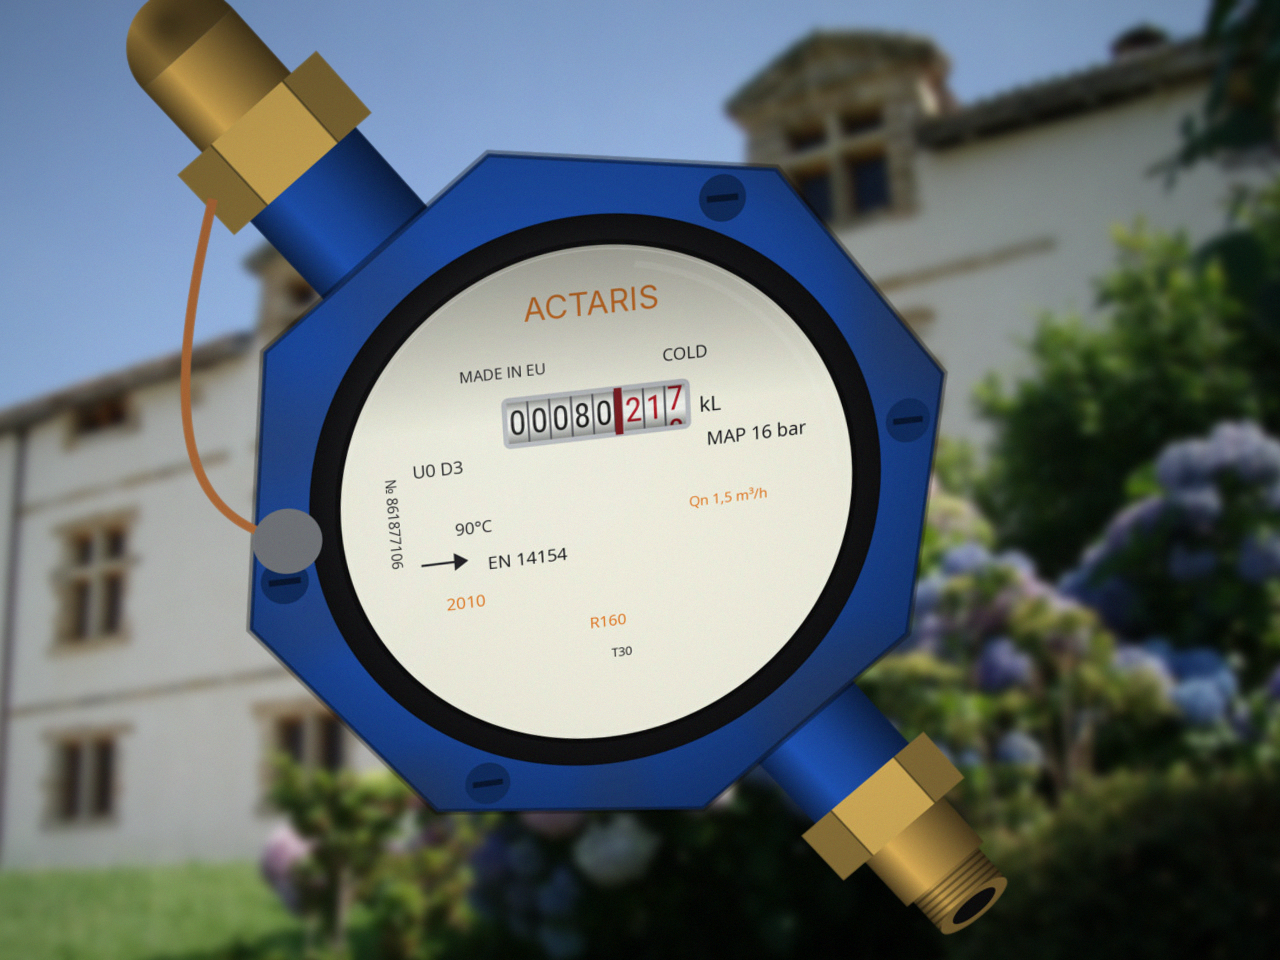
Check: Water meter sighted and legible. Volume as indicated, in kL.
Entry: 80.217 kL
